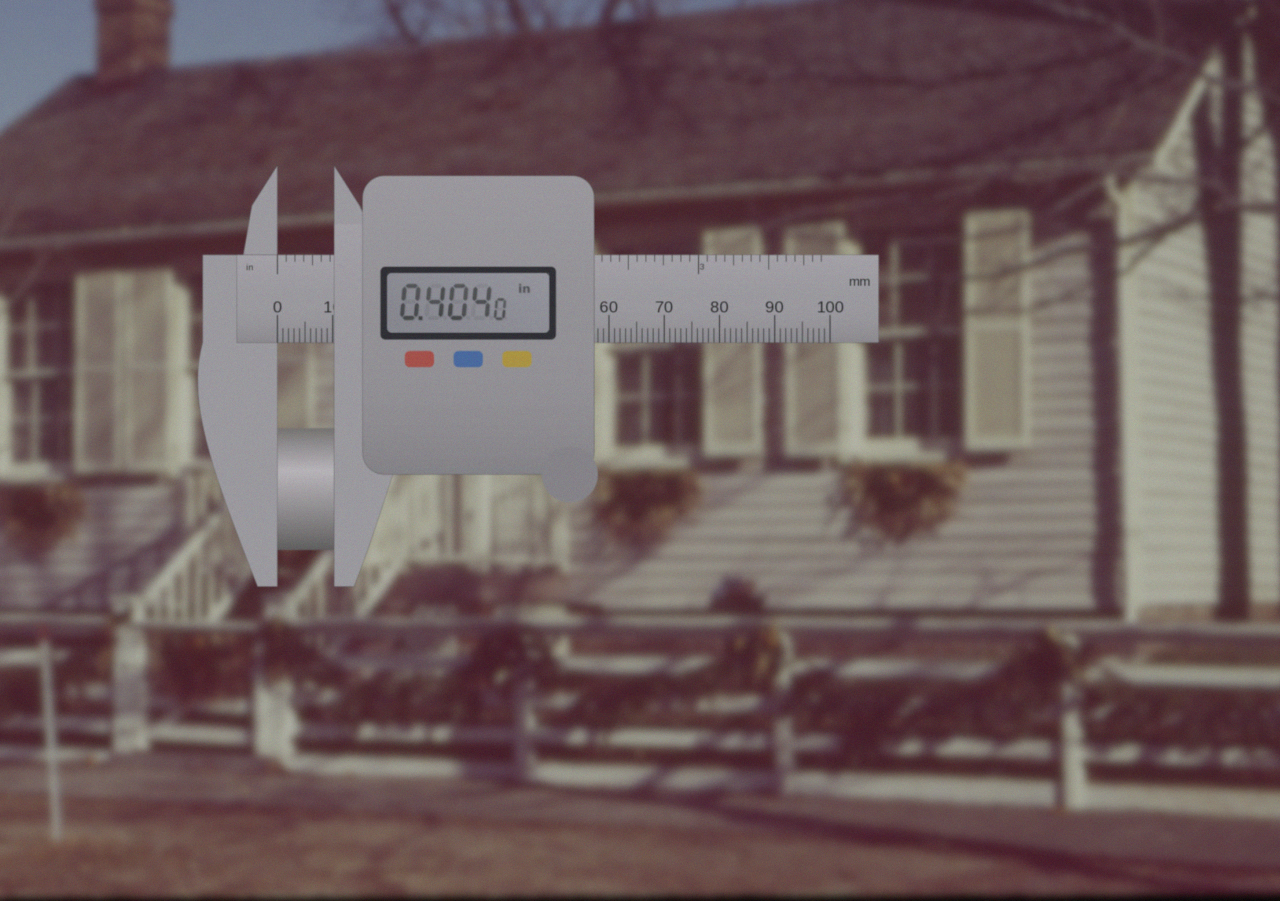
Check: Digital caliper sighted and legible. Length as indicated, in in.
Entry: 0.4040 in
